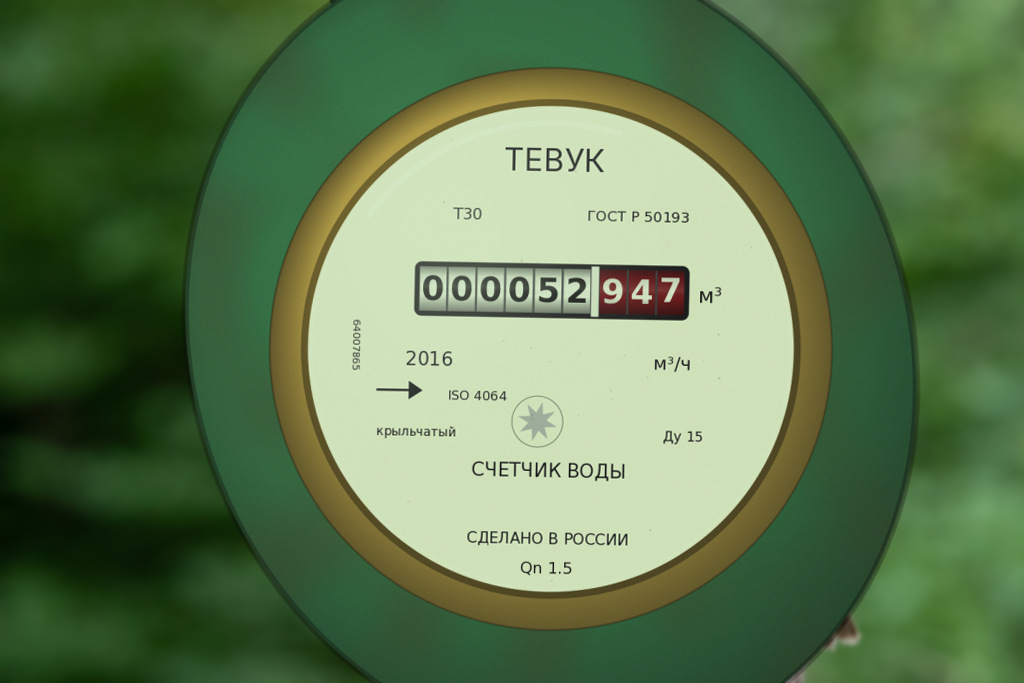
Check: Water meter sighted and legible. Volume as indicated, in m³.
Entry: 52.947 m³
